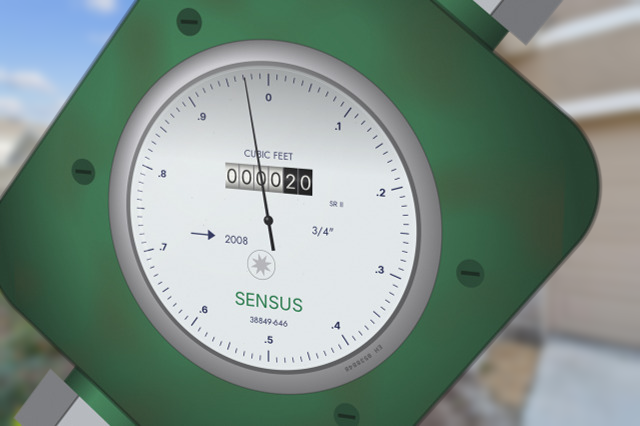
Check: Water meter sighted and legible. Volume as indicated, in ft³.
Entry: 19.97 ft³
